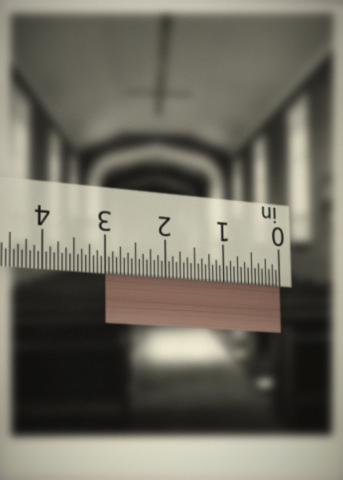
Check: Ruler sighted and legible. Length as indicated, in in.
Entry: 3 in
